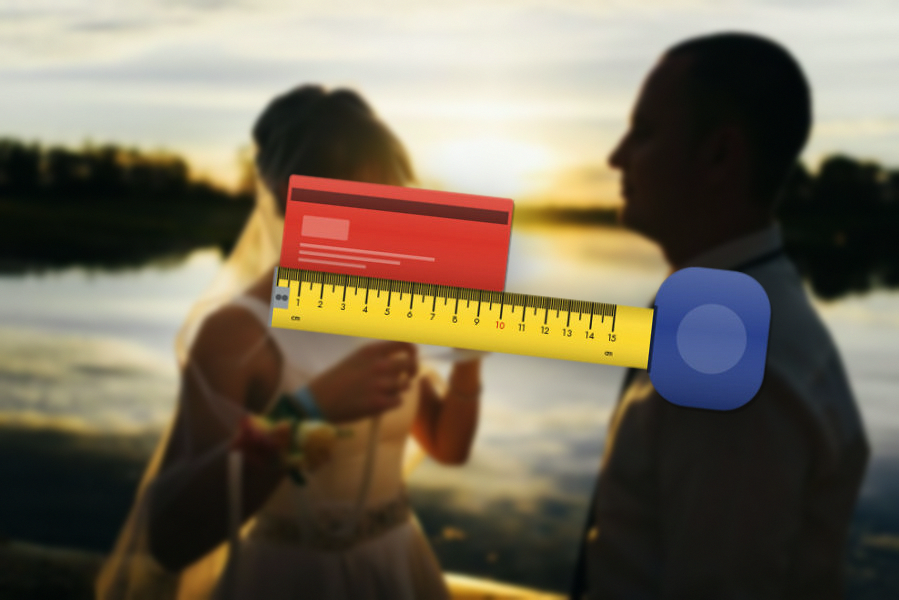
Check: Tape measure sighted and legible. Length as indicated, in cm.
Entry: 10 cm
